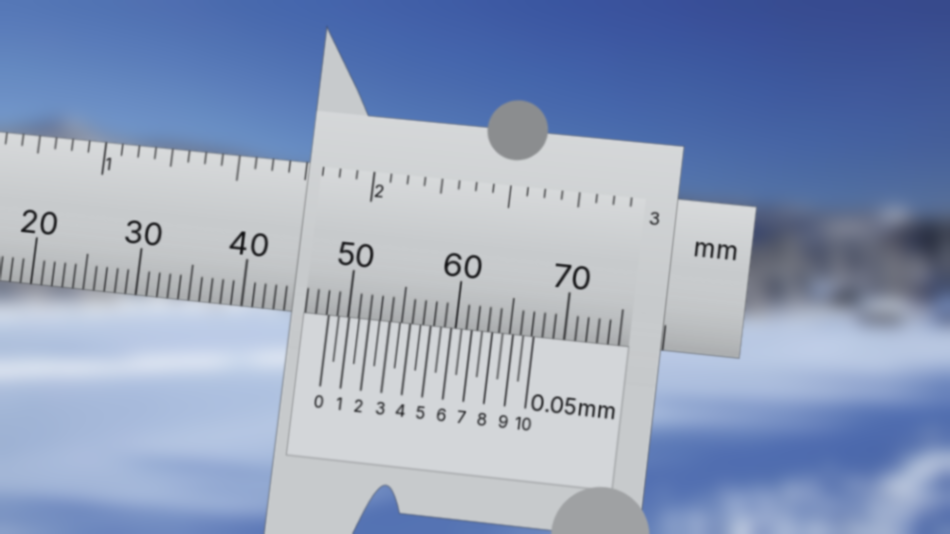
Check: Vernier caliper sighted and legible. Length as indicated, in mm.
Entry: 48.2 mm
